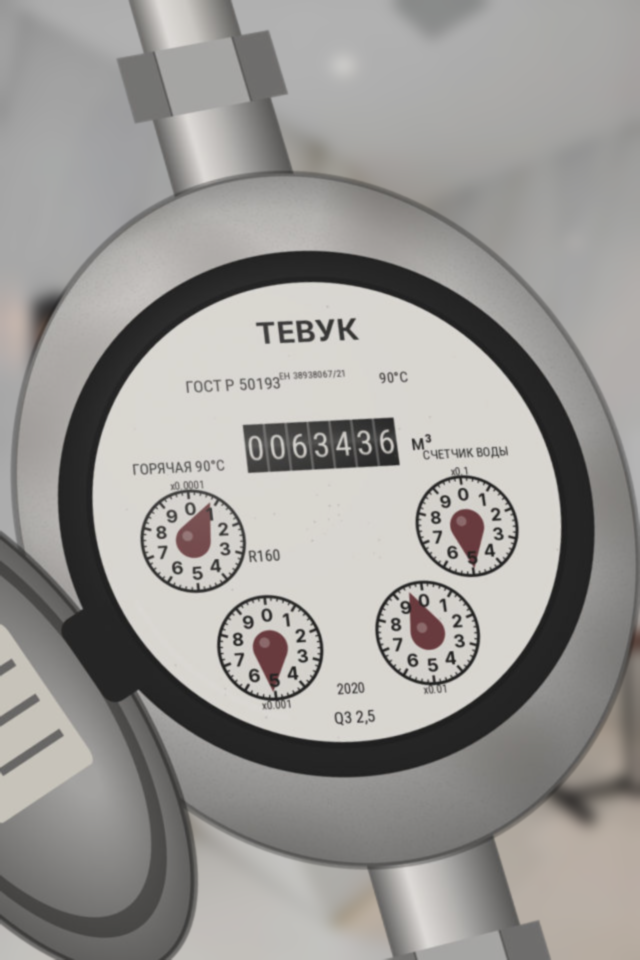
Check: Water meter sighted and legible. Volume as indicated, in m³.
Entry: 63436.4950 m³
